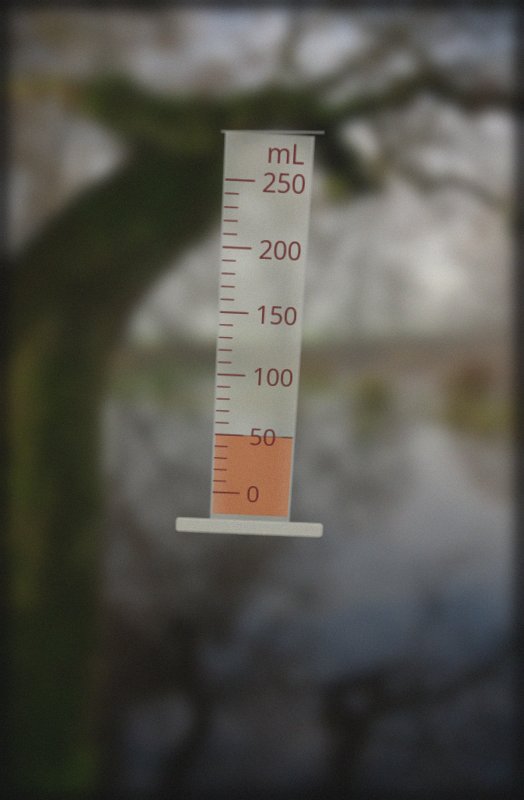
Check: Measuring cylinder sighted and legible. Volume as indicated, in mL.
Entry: 50 mL
